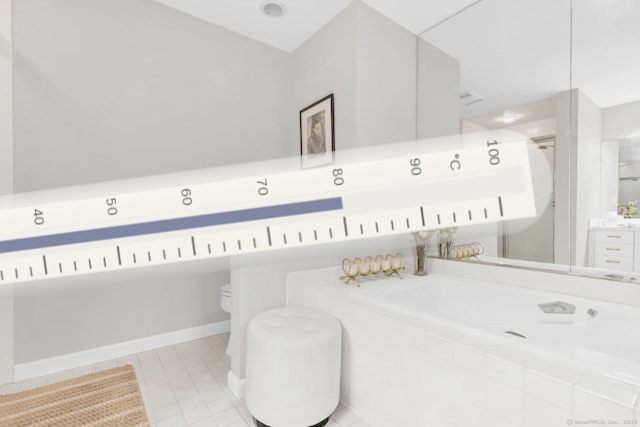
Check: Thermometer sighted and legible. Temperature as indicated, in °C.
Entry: 80 °C
